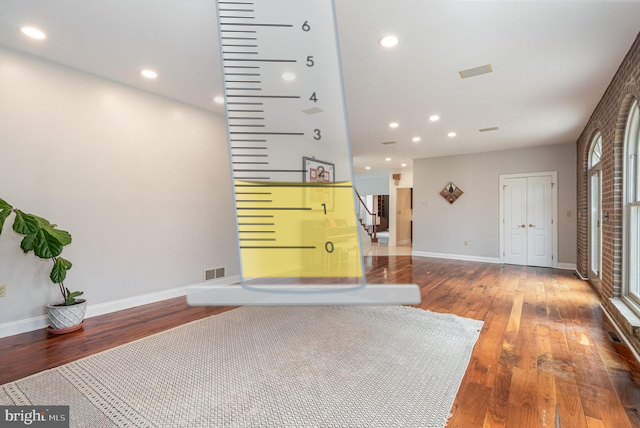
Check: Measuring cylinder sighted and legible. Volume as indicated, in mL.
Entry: 1.6 mL
